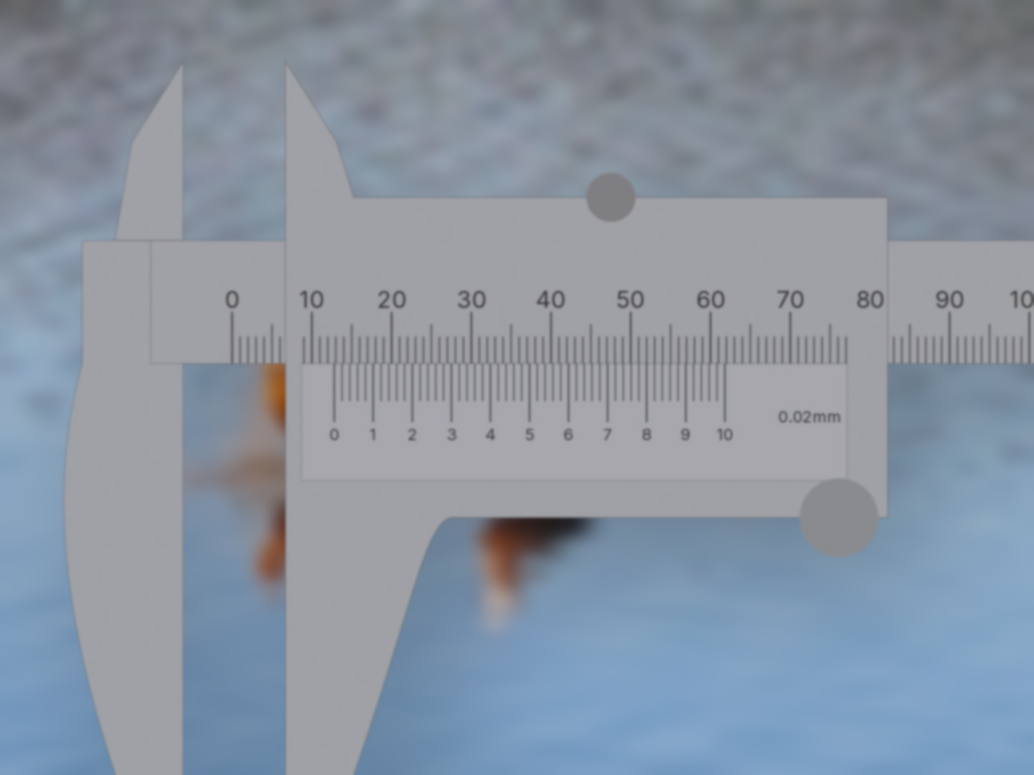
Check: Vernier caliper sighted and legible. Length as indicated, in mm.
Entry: 12.8 mm
